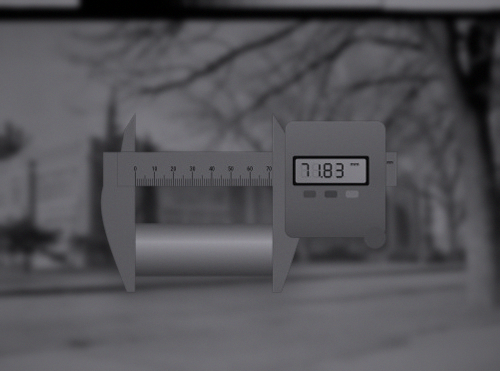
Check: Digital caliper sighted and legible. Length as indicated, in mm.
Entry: 71.83 mm
